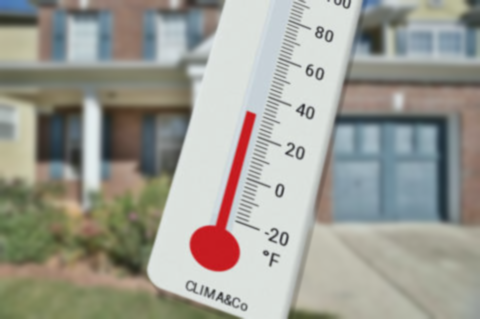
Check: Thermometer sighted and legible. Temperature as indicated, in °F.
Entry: 30 °F
